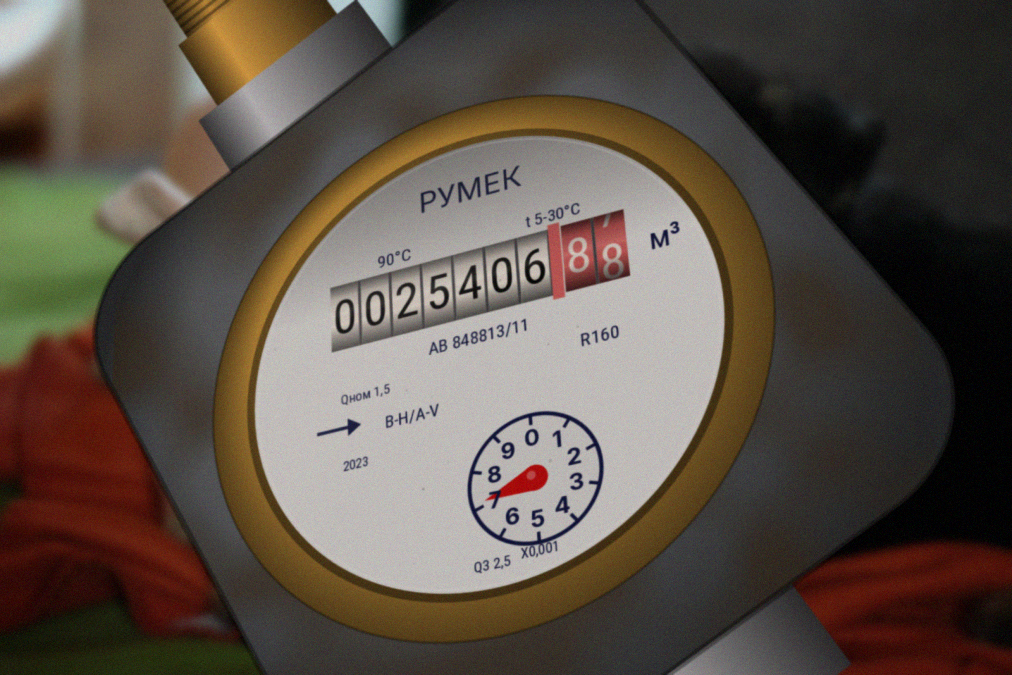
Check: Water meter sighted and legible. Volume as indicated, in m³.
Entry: 25406.877 m³
